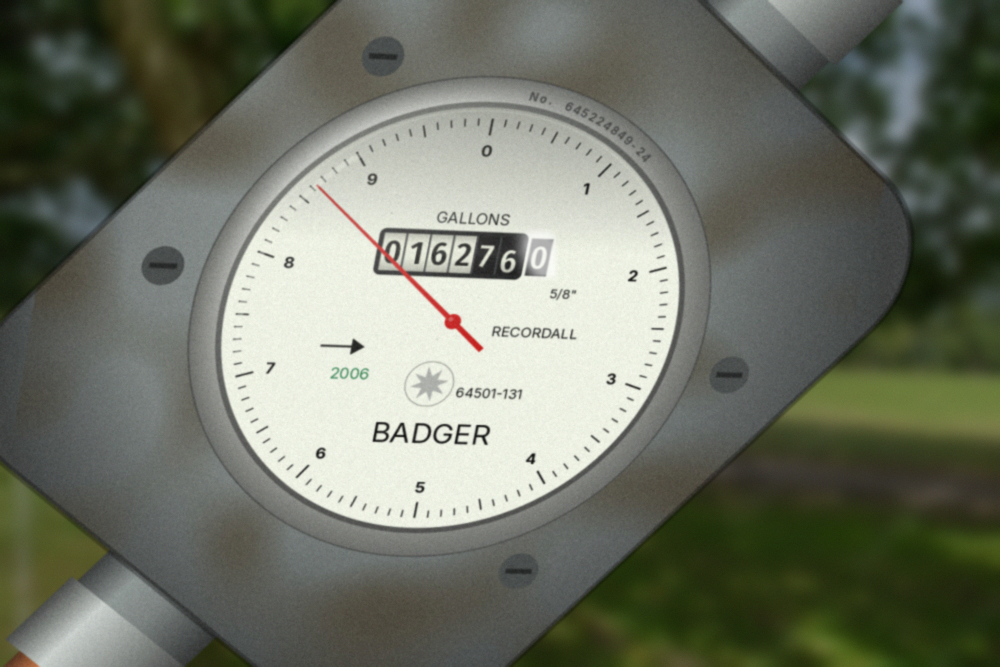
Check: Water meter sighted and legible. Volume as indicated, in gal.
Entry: 162758.6 gal
